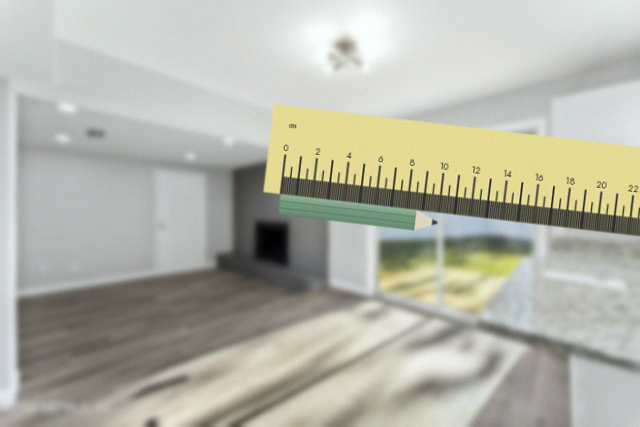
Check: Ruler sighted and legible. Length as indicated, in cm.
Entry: 10 cm
